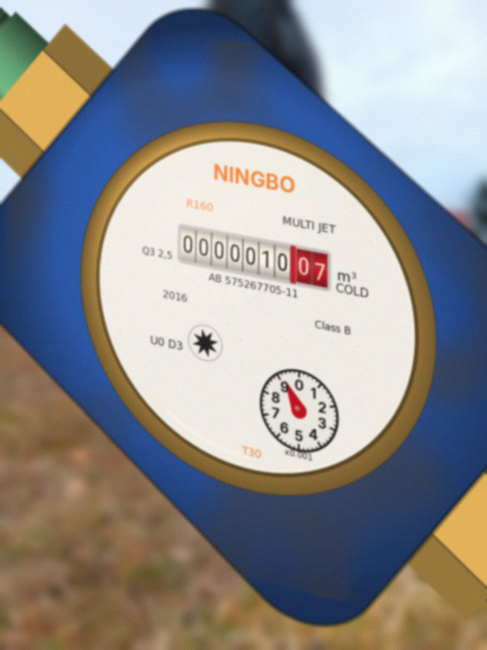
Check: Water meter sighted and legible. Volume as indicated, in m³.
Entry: 10.069 m³
